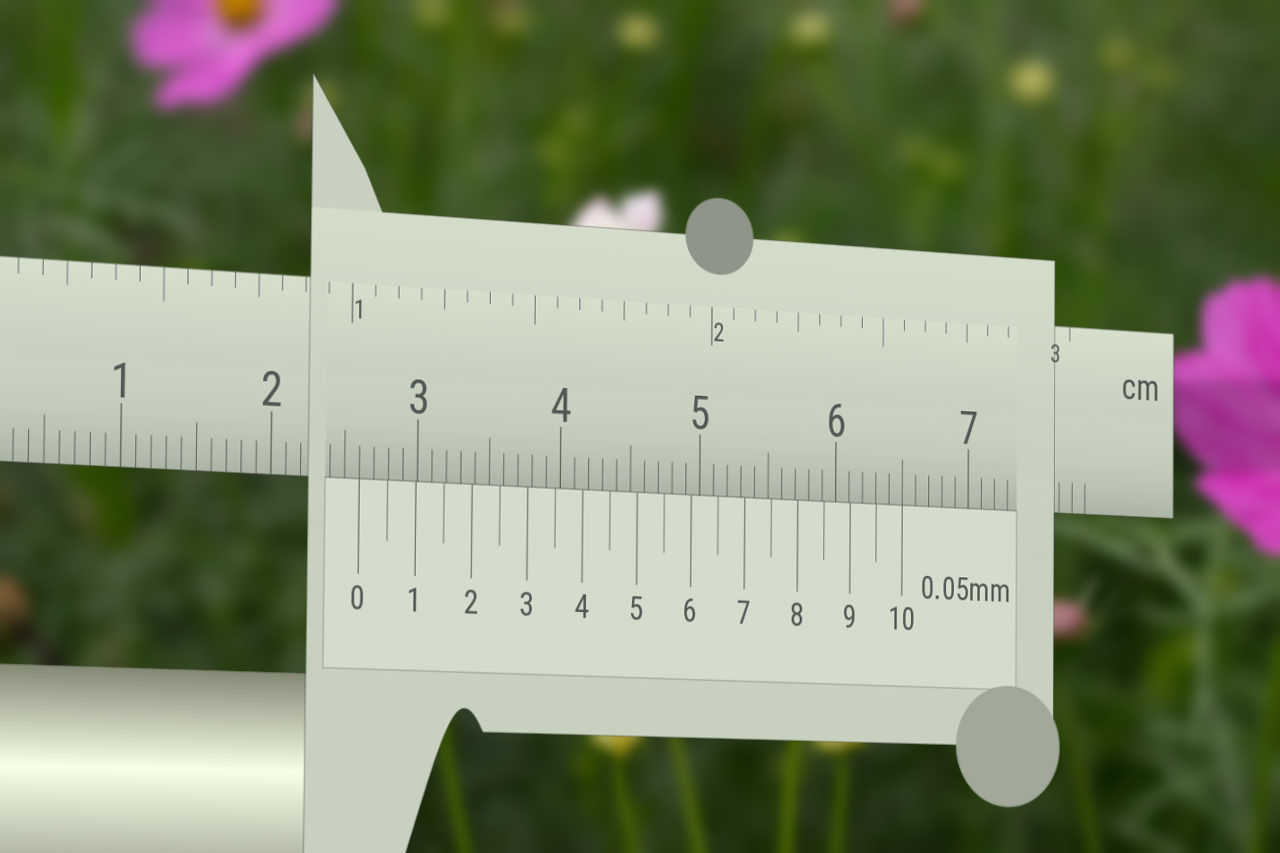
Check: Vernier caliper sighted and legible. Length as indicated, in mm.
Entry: 26.0 mm
